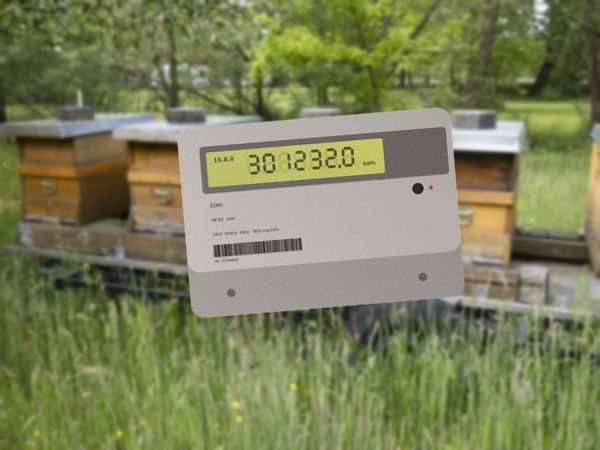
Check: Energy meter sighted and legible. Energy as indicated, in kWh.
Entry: 301232.0 kWh
